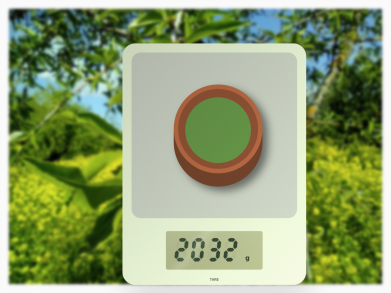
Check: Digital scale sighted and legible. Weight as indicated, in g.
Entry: 2032 g
